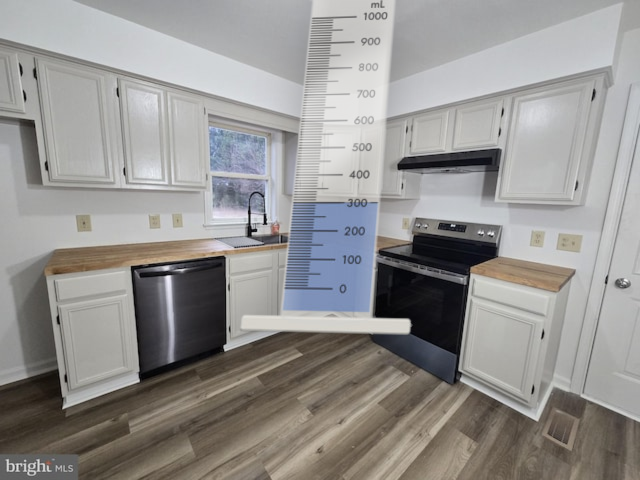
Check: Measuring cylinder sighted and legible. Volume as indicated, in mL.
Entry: 300 mL
